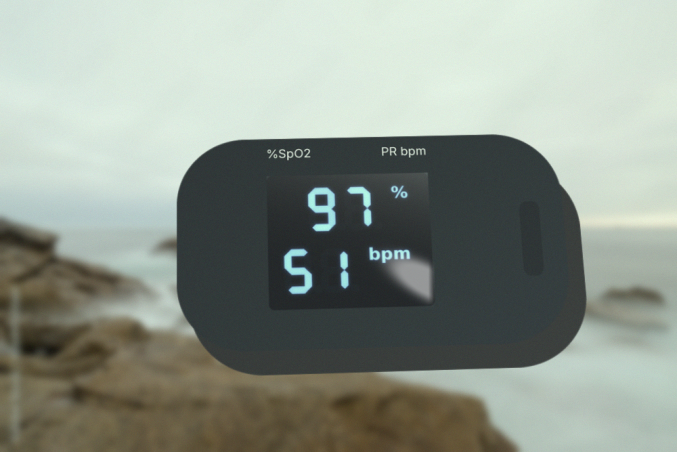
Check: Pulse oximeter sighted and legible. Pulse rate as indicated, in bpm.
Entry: 51 bpm
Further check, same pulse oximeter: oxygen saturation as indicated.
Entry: 97 %
